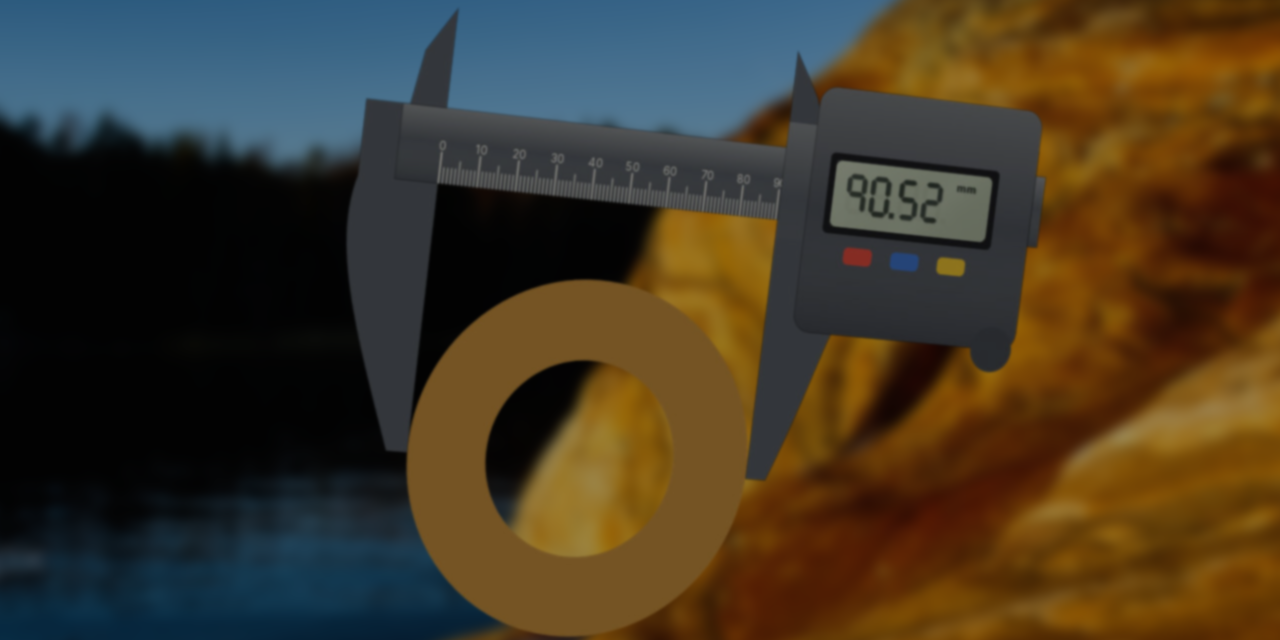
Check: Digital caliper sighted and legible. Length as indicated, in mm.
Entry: 90.52 mm
